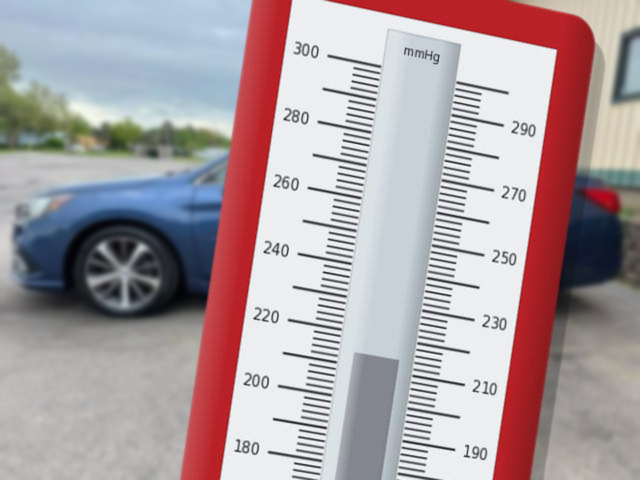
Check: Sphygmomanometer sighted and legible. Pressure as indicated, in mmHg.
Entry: 214 mmHg
